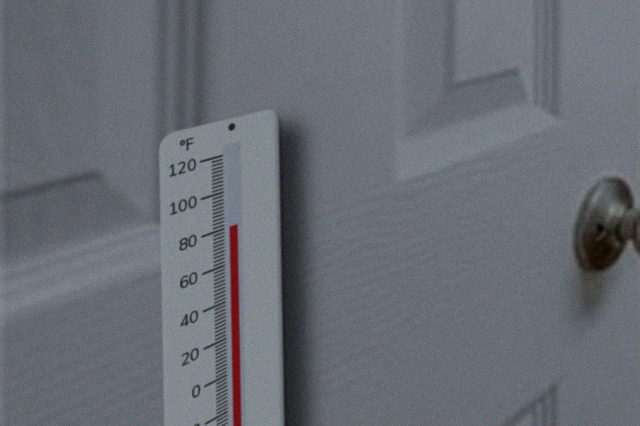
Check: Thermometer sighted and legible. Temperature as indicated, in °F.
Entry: 80 °F
